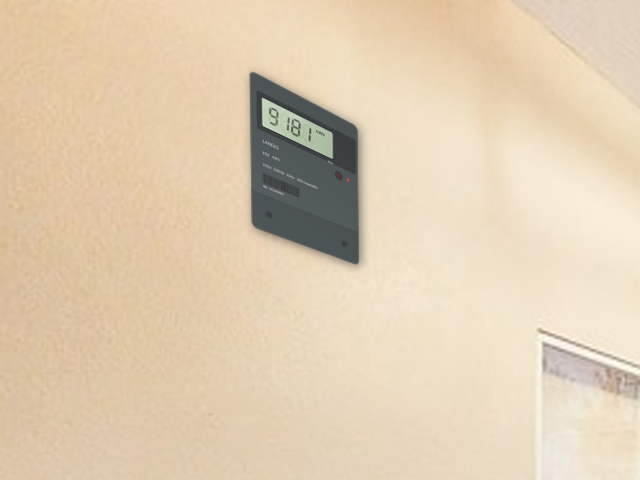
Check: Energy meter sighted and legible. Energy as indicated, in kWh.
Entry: 9181 kWh
